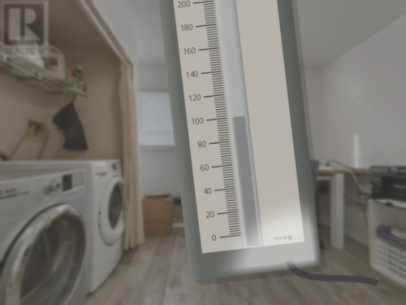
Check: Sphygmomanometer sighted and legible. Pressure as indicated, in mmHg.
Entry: 100 mmHg
